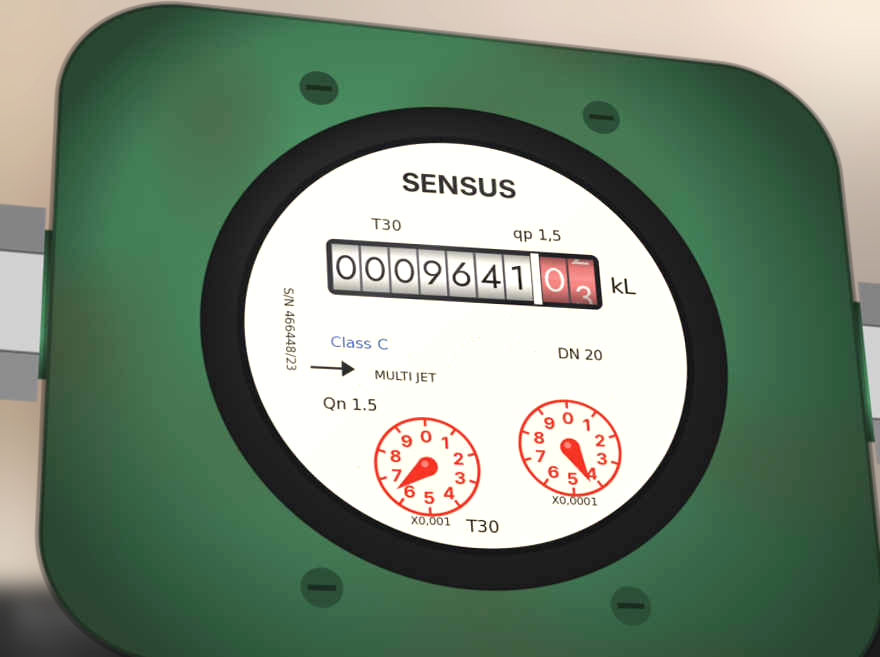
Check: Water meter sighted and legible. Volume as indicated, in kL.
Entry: 9641.0264 kL
